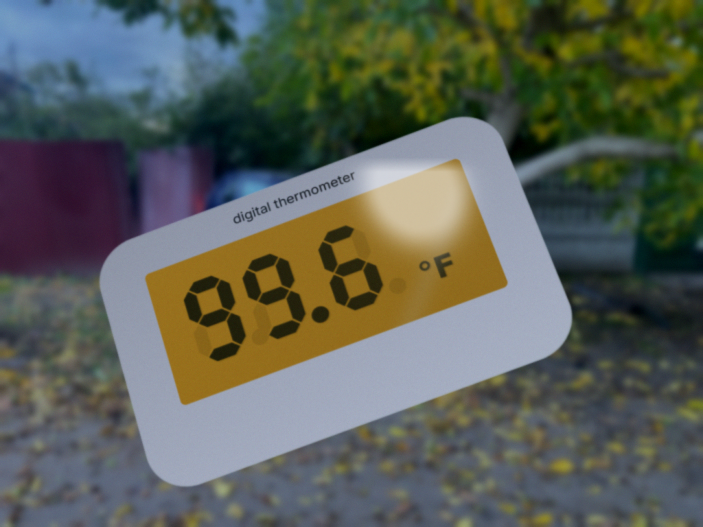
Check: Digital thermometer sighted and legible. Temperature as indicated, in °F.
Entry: 99.6 °F
